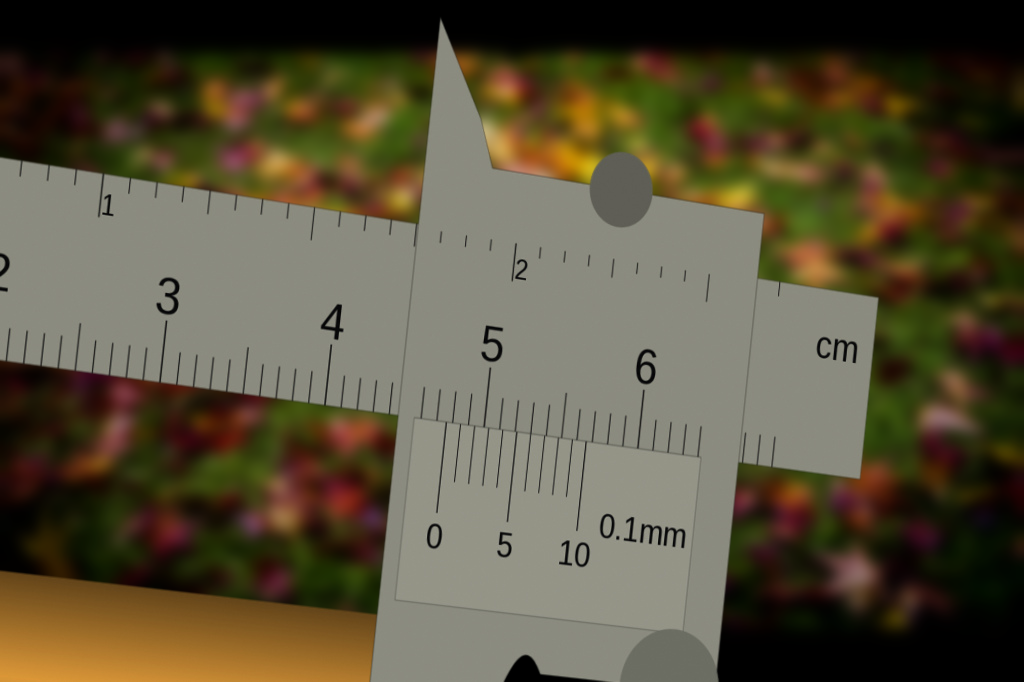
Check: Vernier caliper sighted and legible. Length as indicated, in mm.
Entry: 47.6 mm
